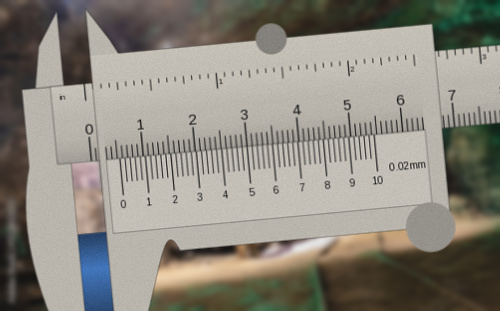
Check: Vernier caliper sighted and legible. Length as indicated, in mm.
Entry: 5.5 mm
